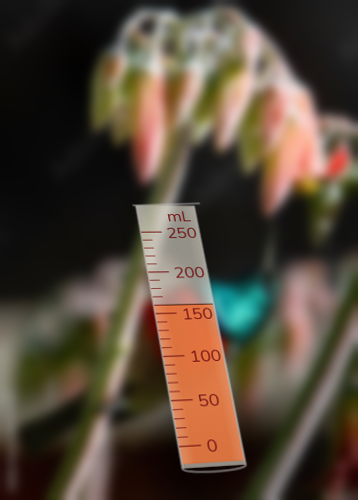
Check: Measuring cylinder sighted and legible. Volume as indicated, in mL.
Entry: 160 mL
